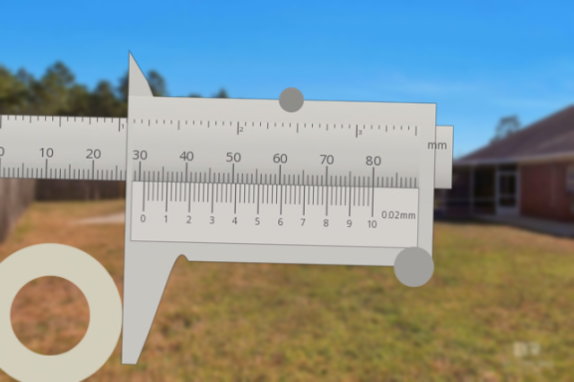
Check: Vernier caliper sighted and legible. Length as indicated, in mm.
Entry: 31.0 mm
